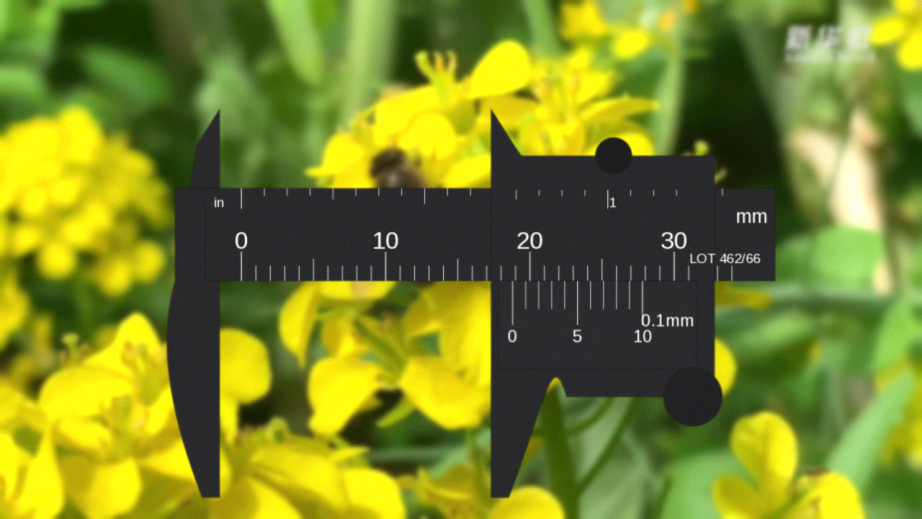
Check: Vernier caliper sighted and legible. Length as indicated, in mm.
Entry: 18.8 mm
